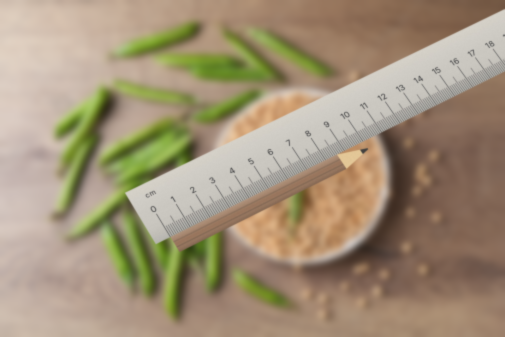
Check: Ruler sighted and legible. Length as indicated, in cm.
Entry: 10 cm
